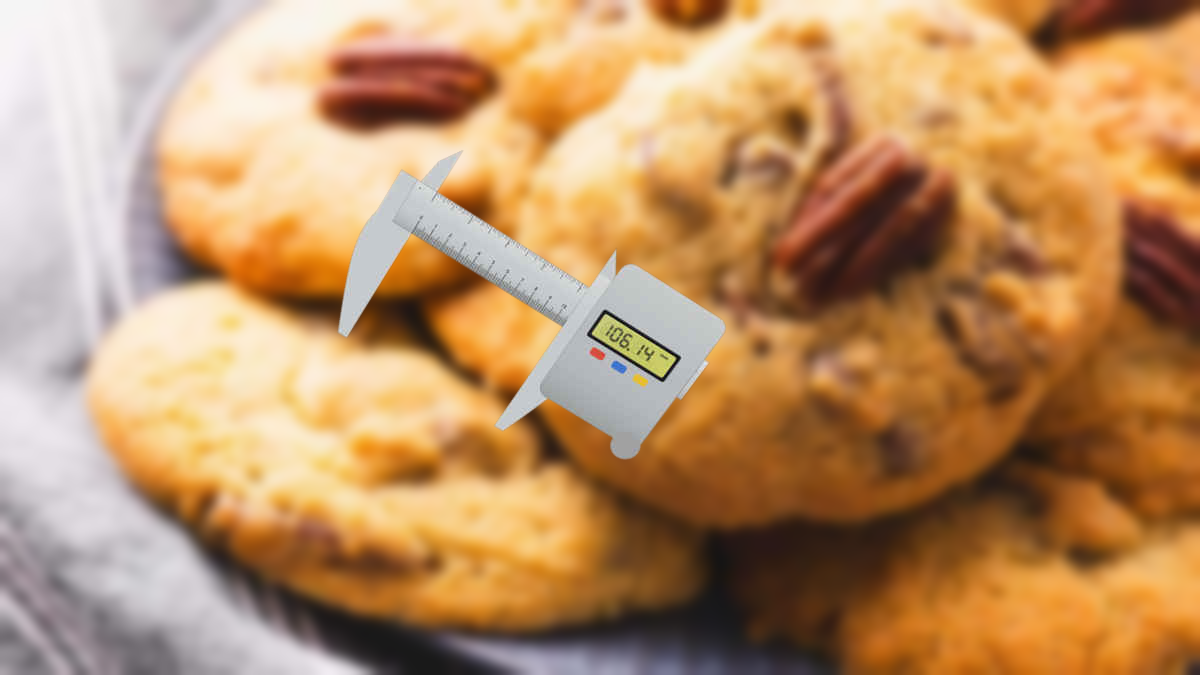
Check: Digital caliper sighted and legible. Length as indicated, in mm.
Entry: 106.14 mm
